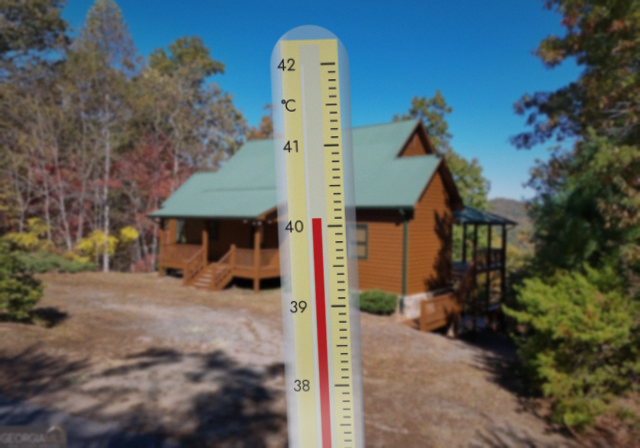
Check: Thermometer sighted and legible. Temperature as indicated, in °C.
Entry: 40.1 °C
